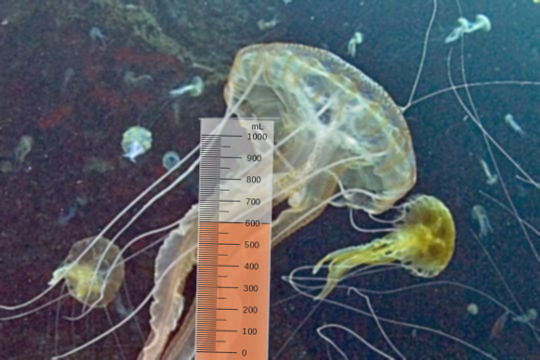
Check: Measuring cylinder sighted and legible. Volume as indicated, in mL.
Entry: 600 mL
